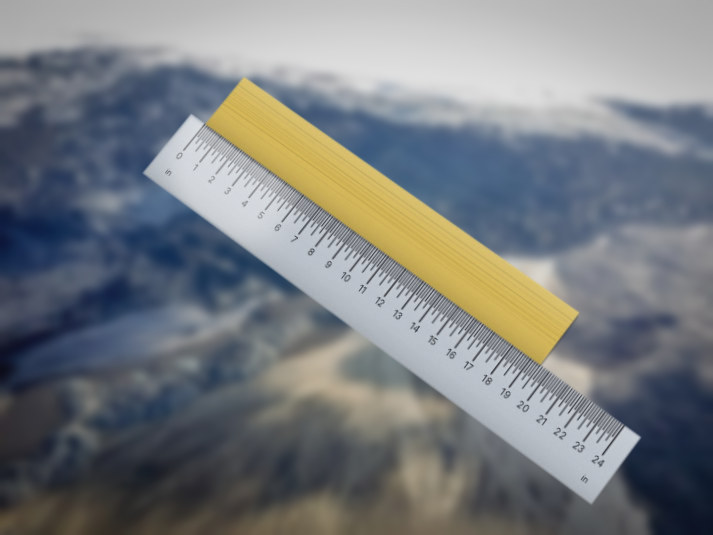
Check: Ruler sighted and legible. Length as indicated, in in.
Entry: 19.5 in
